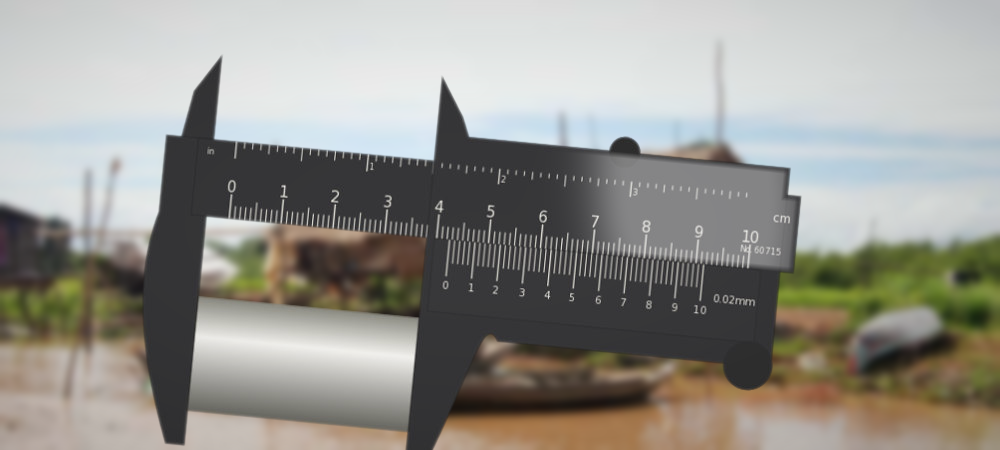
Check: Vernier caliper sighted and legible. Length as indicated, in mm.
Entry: 42.5 mm
